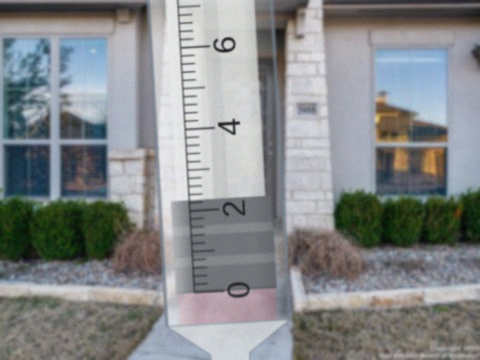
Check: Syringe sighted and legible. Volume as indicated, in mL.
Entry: 0 mL
